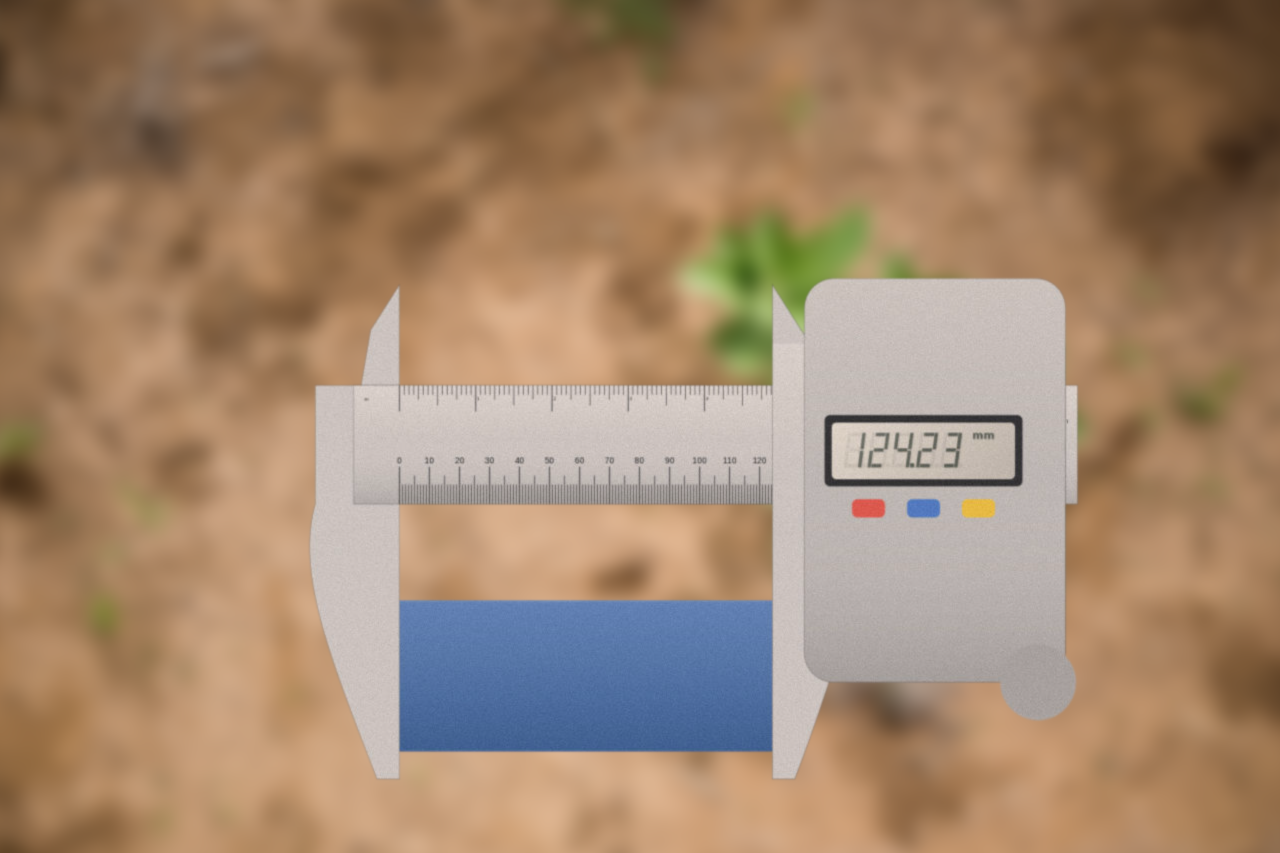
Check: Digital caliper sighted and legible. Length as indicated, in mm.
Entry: 124.23 mm
